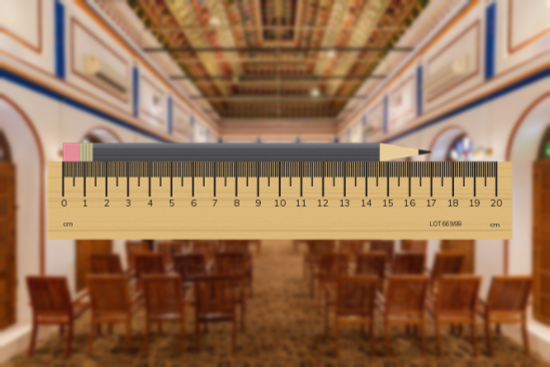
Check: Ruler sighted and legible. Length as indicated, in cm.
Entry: 17 cm
